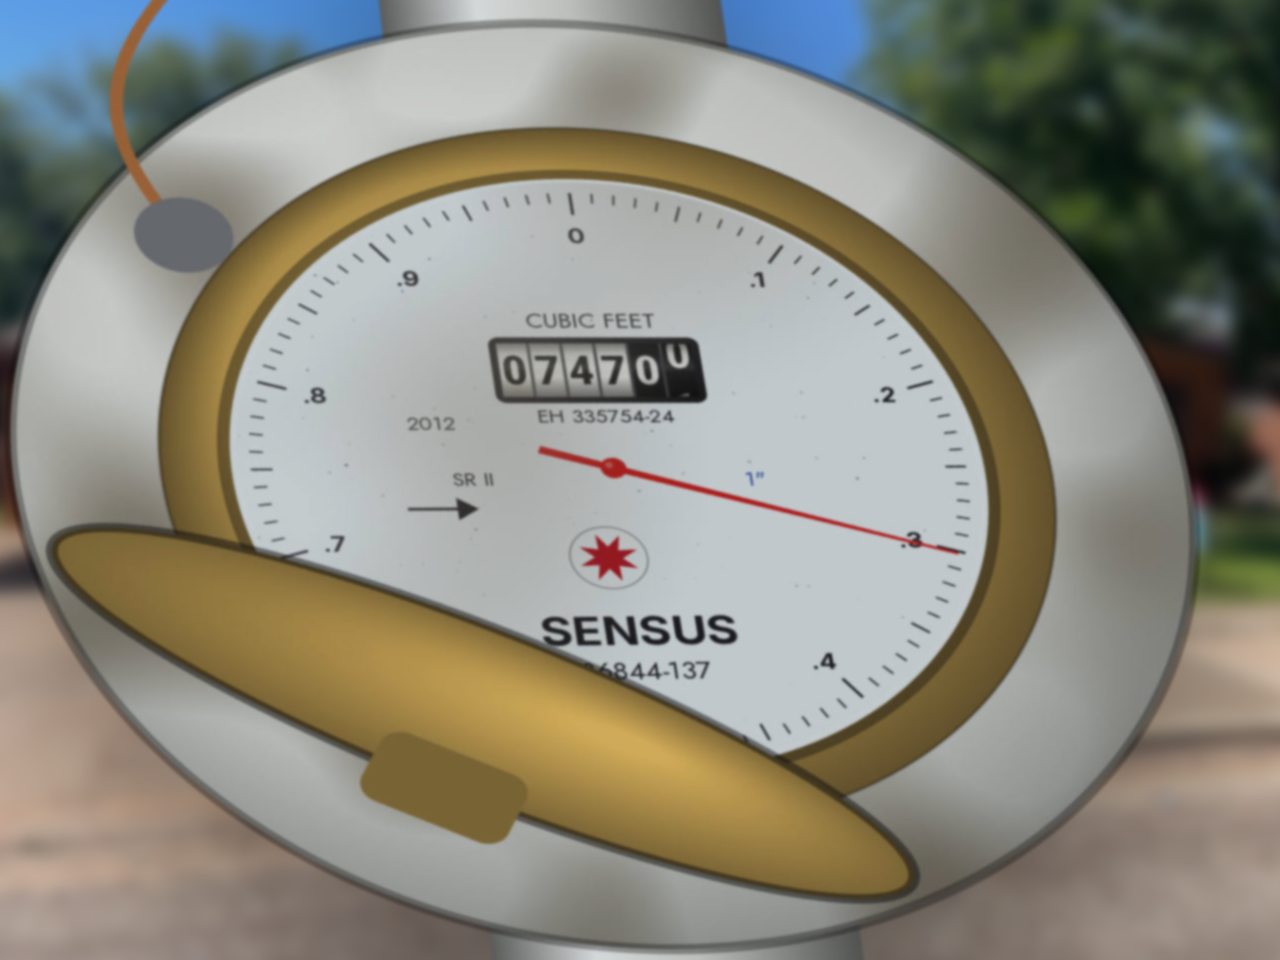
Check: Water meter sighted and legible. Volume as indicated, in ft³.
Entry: 74700.30 ft³
